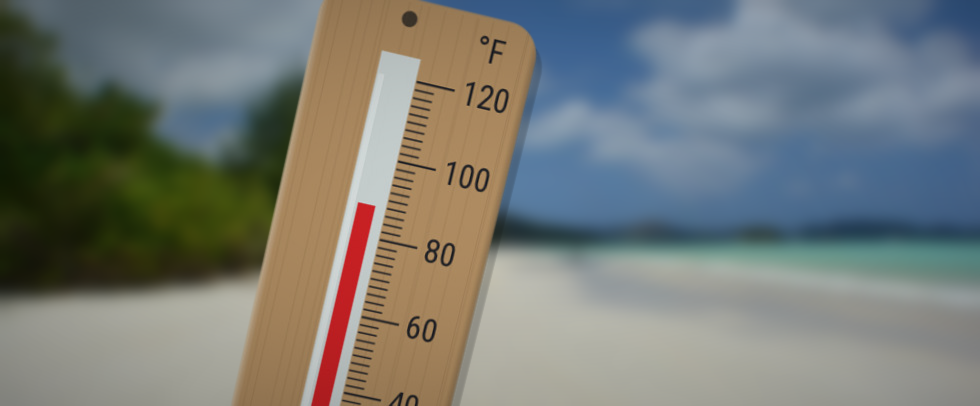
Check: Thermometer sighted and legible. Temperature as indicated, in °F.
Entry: 88 °F
